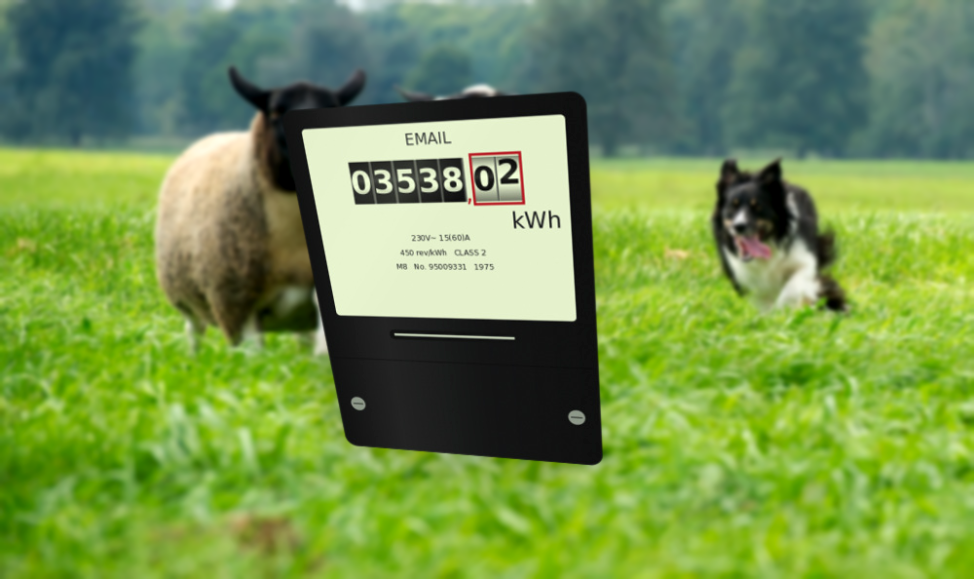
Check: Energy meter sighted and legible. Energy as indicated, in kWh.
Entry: 3538.02 kWh
